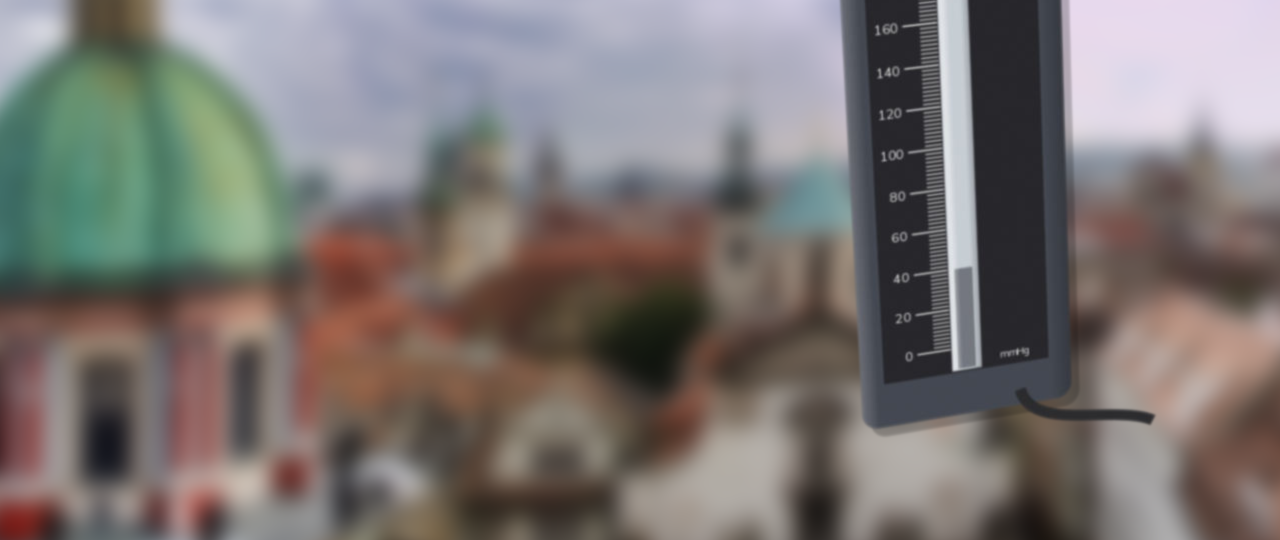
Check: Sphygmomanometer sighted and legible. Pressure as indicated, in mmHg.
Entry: 40 mmHg
